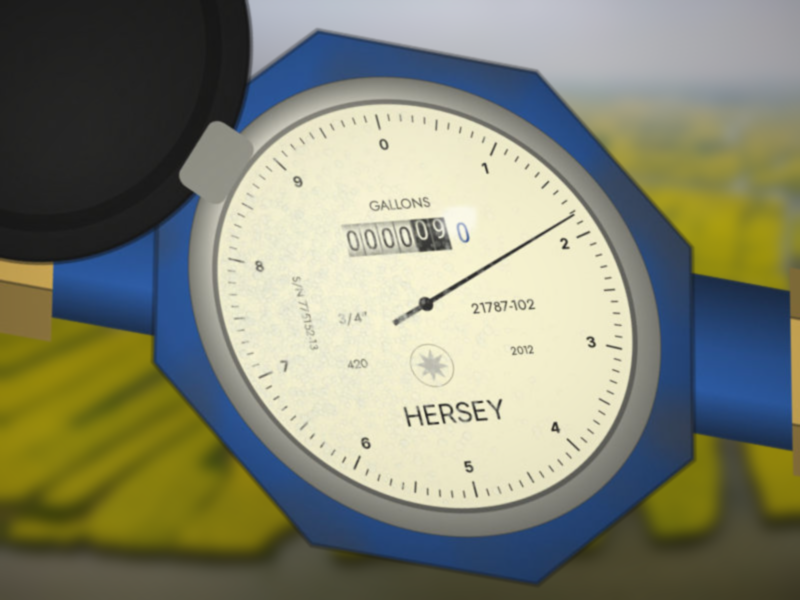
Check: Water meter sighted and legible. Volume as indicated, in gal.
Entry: 91.8 gal
